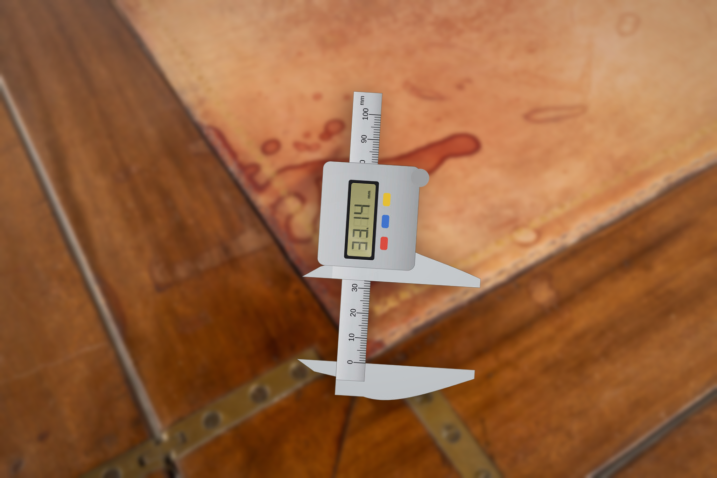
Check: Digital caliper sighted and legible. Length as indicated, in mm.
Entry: 33.14 mm
